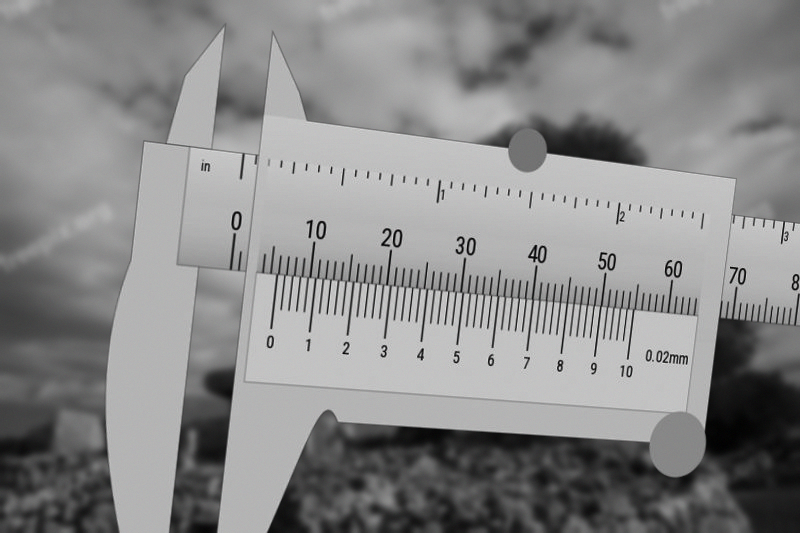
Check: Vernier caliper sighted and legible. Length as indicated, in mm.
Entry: 5.8 mm
